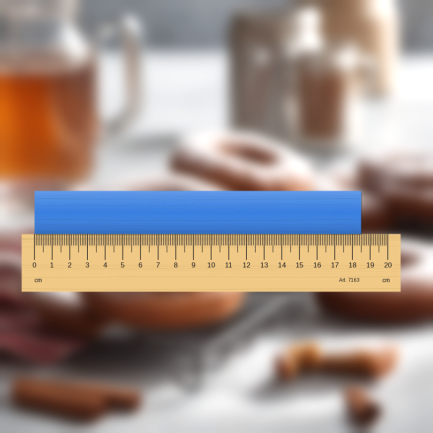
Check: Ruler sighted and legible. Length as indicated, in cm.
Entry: 18.5 cm
